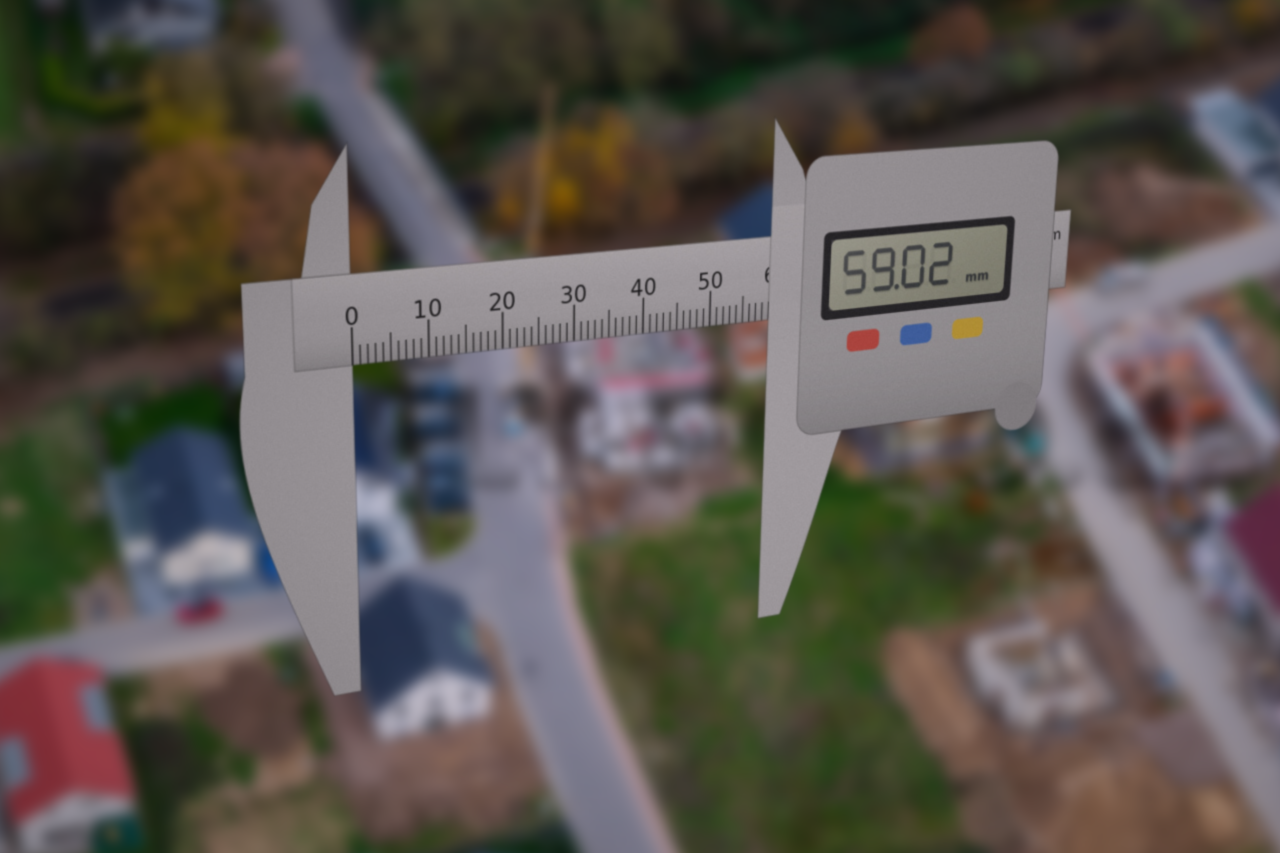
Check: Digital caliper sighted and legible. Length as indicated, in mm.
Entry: 59.02 mm
